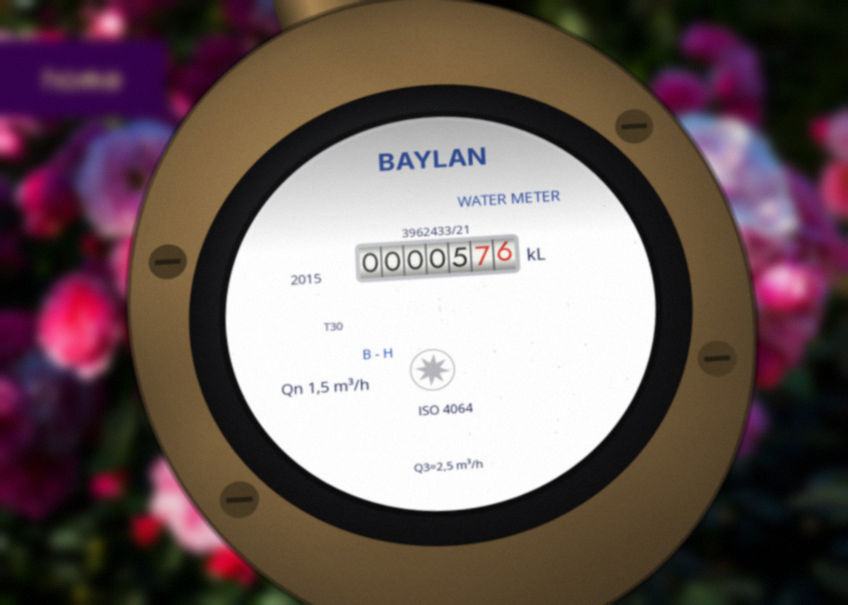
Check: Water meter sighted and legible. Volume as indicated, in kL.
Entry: 5.76 kL
